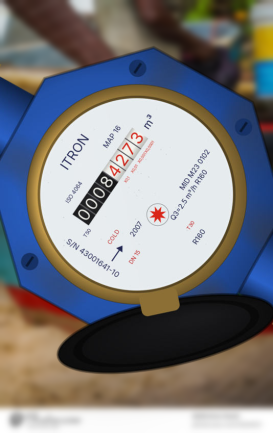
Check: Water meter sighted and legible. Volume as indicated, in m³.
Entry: 8.4273 m³
